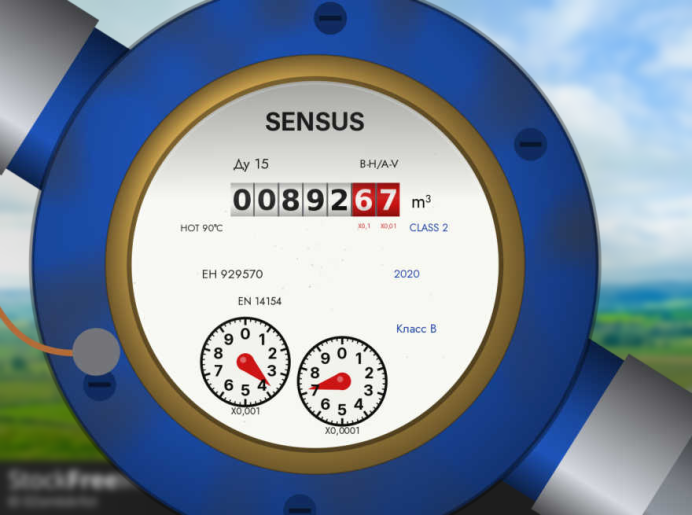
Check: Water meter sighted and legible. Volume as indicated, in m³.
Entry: 892.6737 m³
